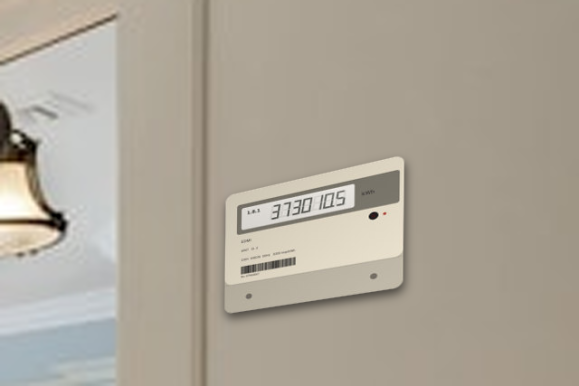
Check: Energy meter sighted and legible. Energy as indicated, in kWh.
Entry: 373010.5 kWh
